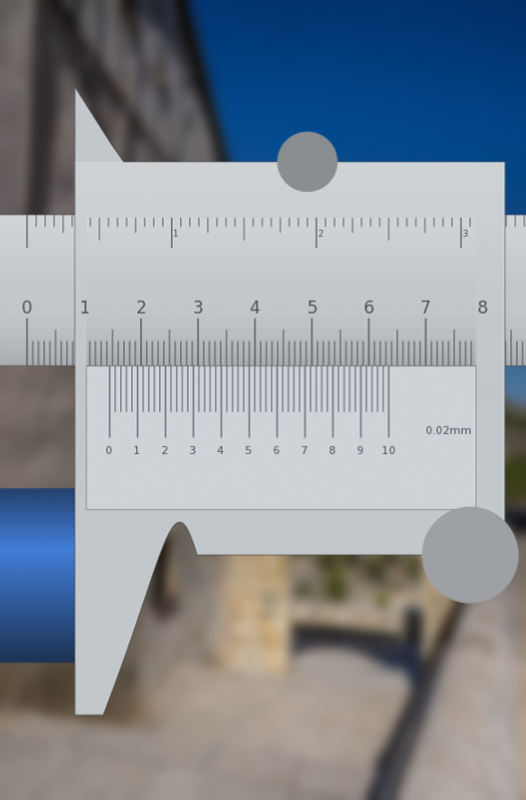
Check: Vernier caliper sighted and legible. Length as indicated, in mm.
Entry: 14.5 mm
